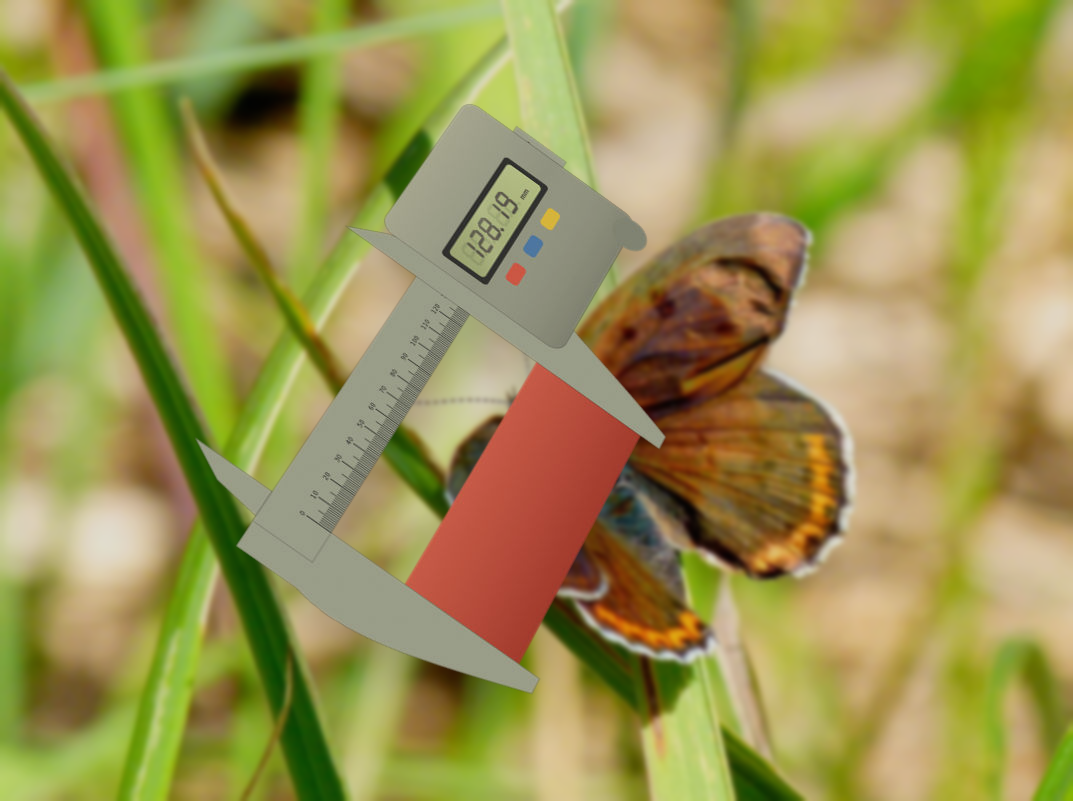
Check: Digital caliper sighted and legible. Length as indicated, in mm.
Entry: 128.19 mm
